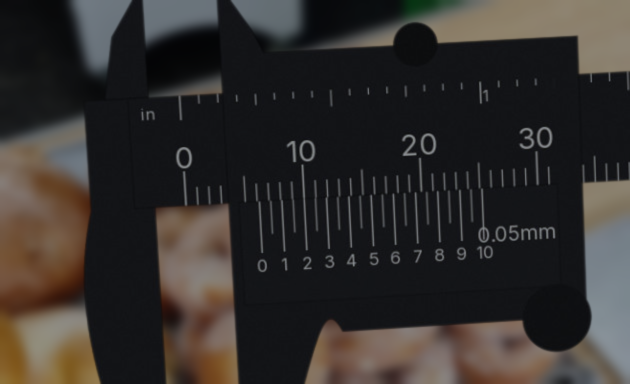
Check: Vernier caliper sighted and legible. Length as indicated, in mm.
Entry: 6.2 mm
